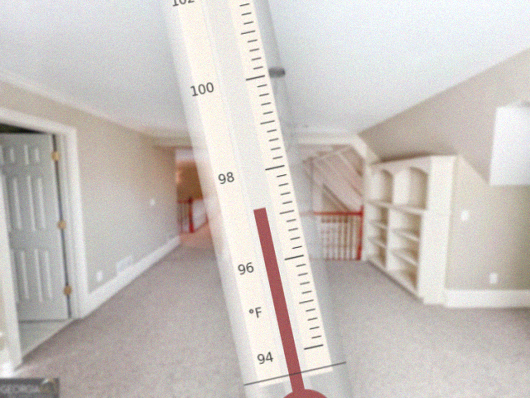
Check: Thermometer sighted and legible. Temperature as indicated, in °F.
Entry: 97.2 °F
